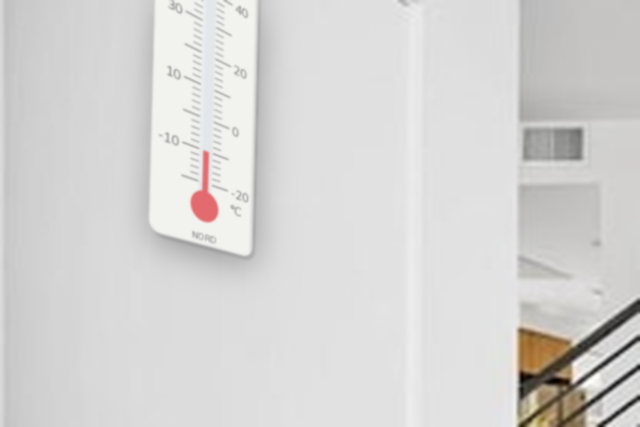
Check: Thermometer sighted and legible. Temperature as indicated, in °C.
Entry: -10 °C
